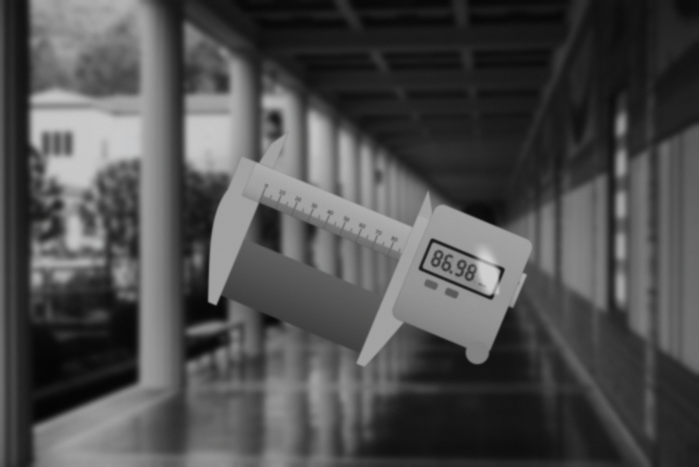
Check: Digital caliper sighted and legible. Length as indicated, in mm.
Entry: 86.98 mm
